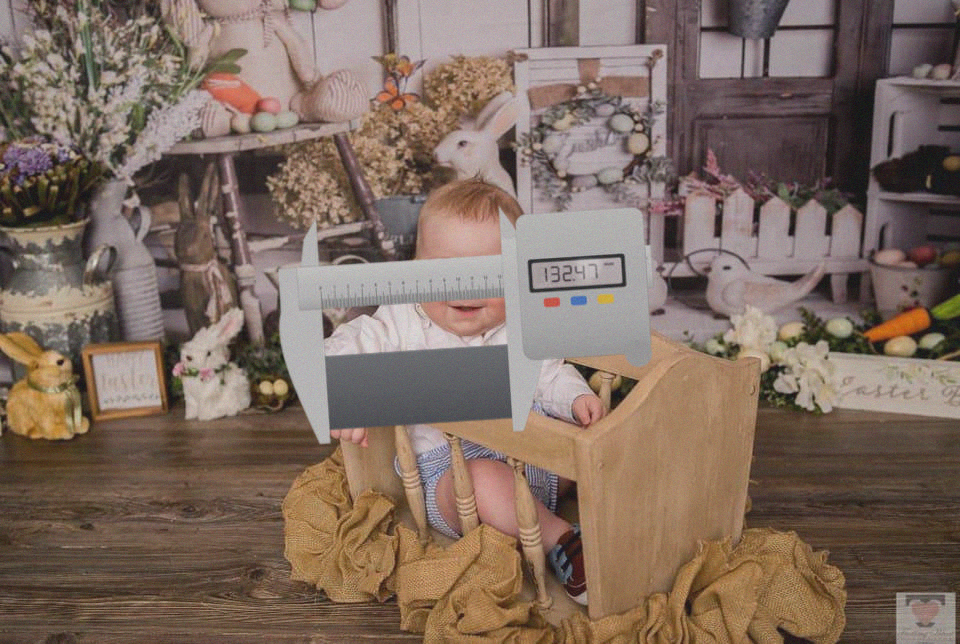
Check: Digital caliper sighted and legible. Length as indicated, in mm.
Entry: 132.47 mm
